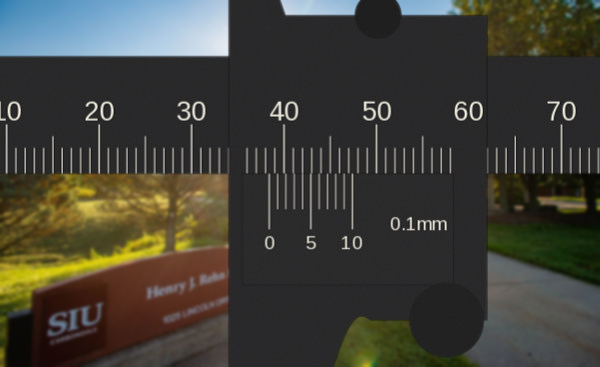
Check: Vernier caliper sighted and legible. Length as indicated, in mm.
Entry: 38.4 mm
